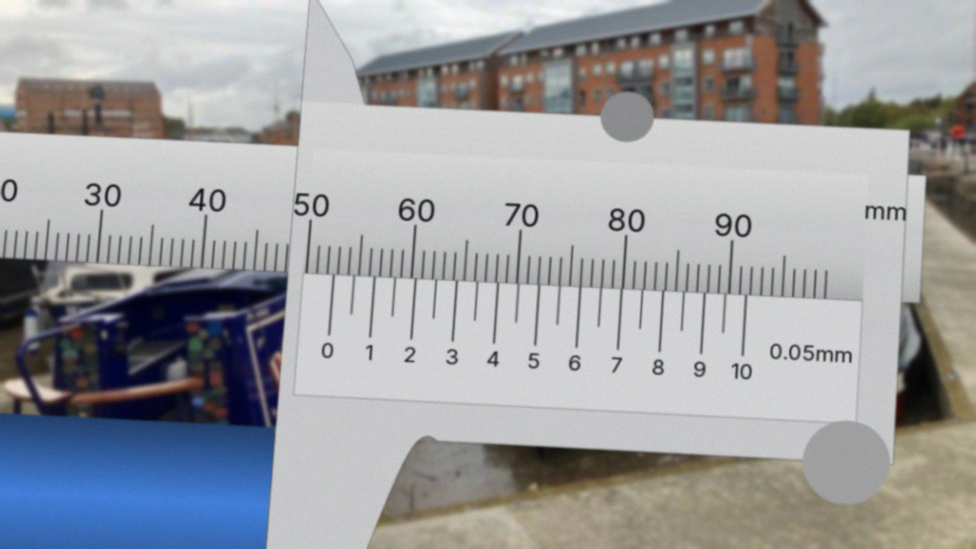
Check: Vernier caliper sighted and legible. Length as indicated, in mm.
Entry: 52.6 mm
